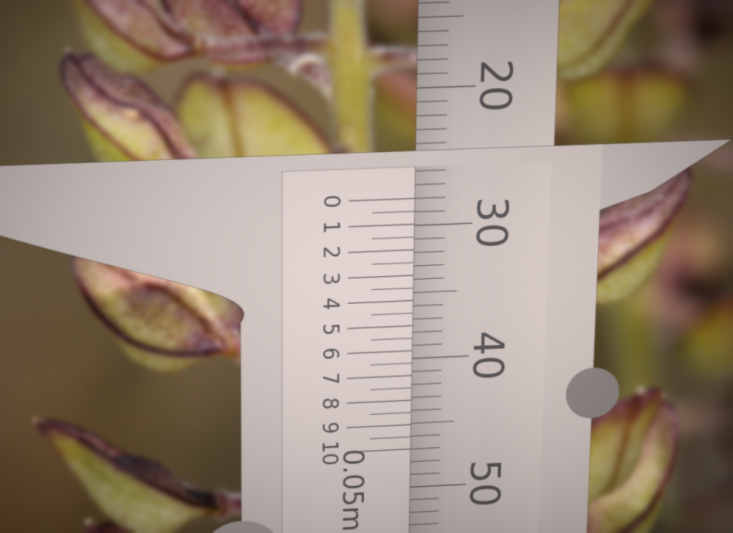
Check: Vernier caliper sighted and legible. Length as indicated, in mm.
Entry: 28.0 mm
